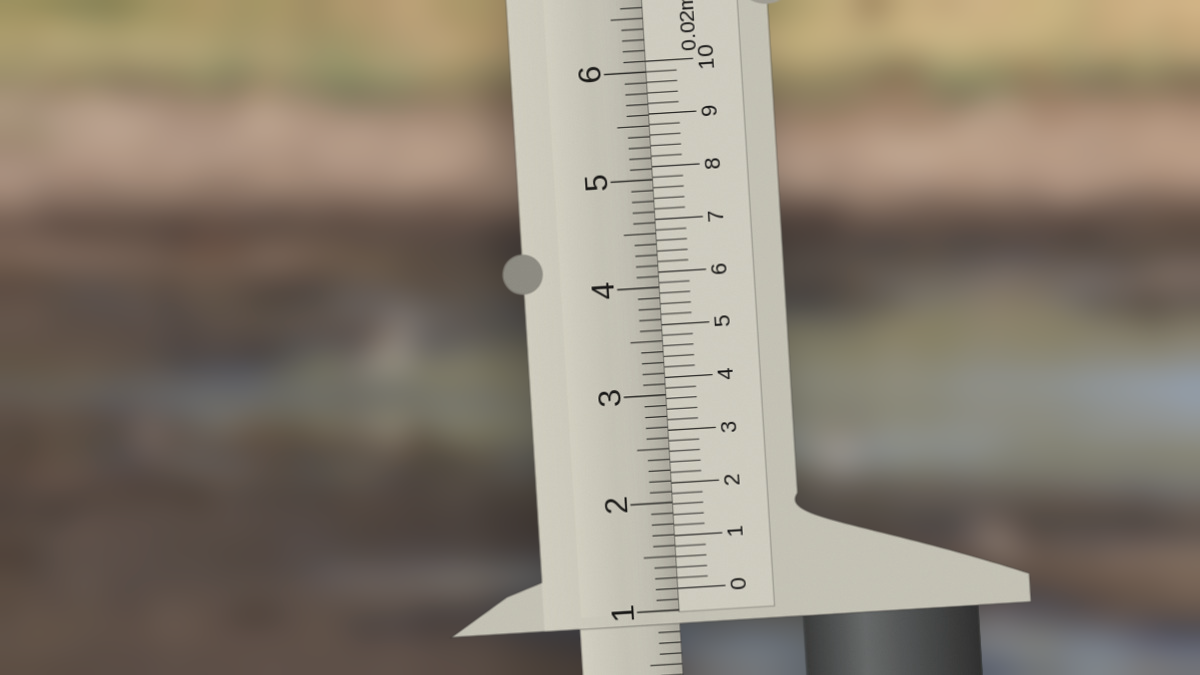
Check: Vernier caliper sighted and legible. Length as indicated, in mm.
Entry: 12.0 mm
